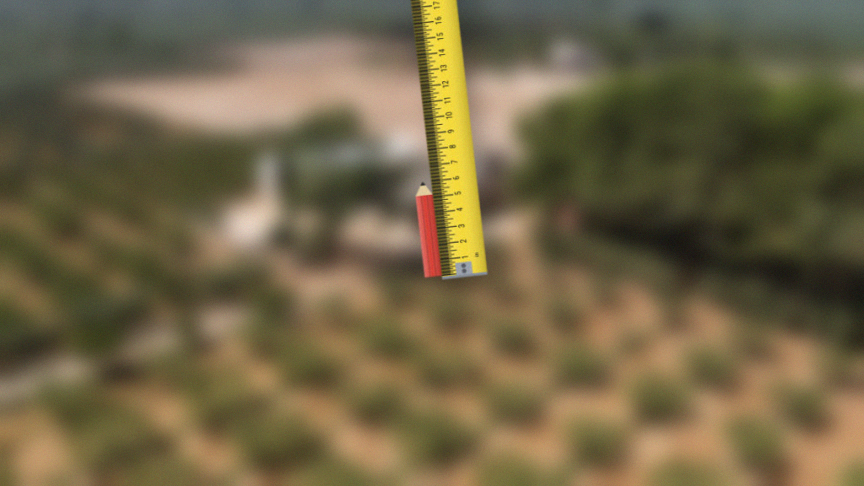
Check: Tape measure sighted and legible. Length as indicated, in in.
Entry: 6 in
